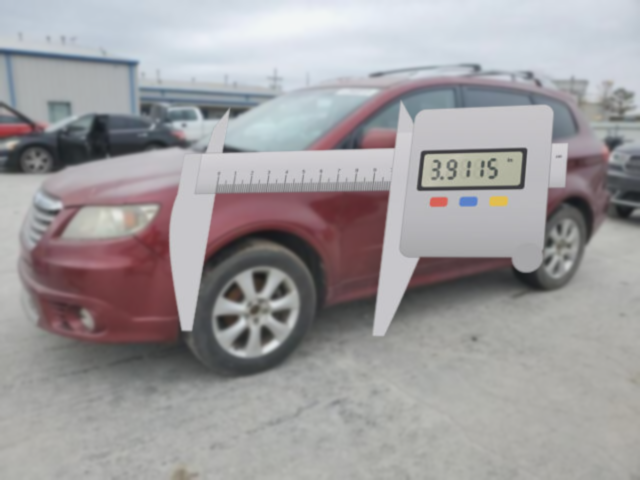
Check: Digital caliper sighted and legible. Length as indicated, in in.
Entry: 3.9115 in
